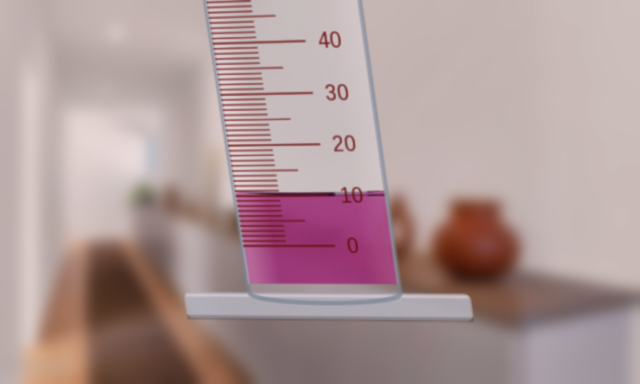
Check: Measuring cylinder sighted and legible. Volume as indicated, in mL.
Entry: 10 mL
